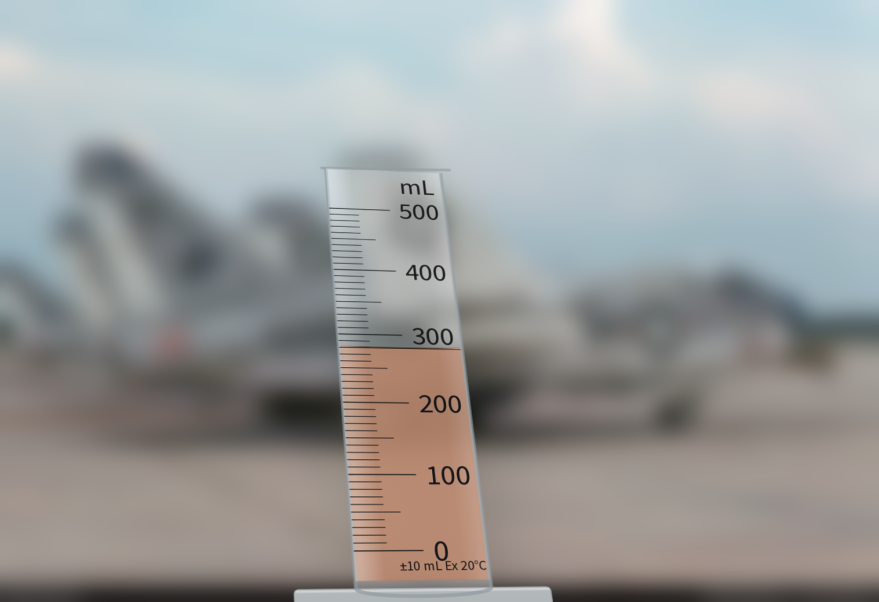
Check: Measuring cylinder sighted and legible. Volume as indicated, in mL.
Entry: 280 mL
